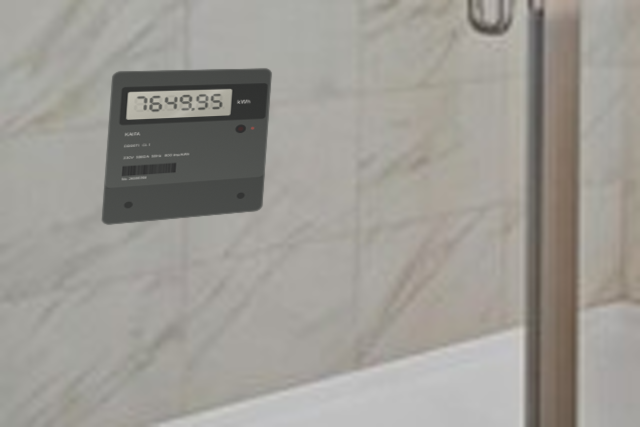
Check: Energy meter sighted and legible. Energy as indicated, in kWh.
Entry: 7649.95 kWh
